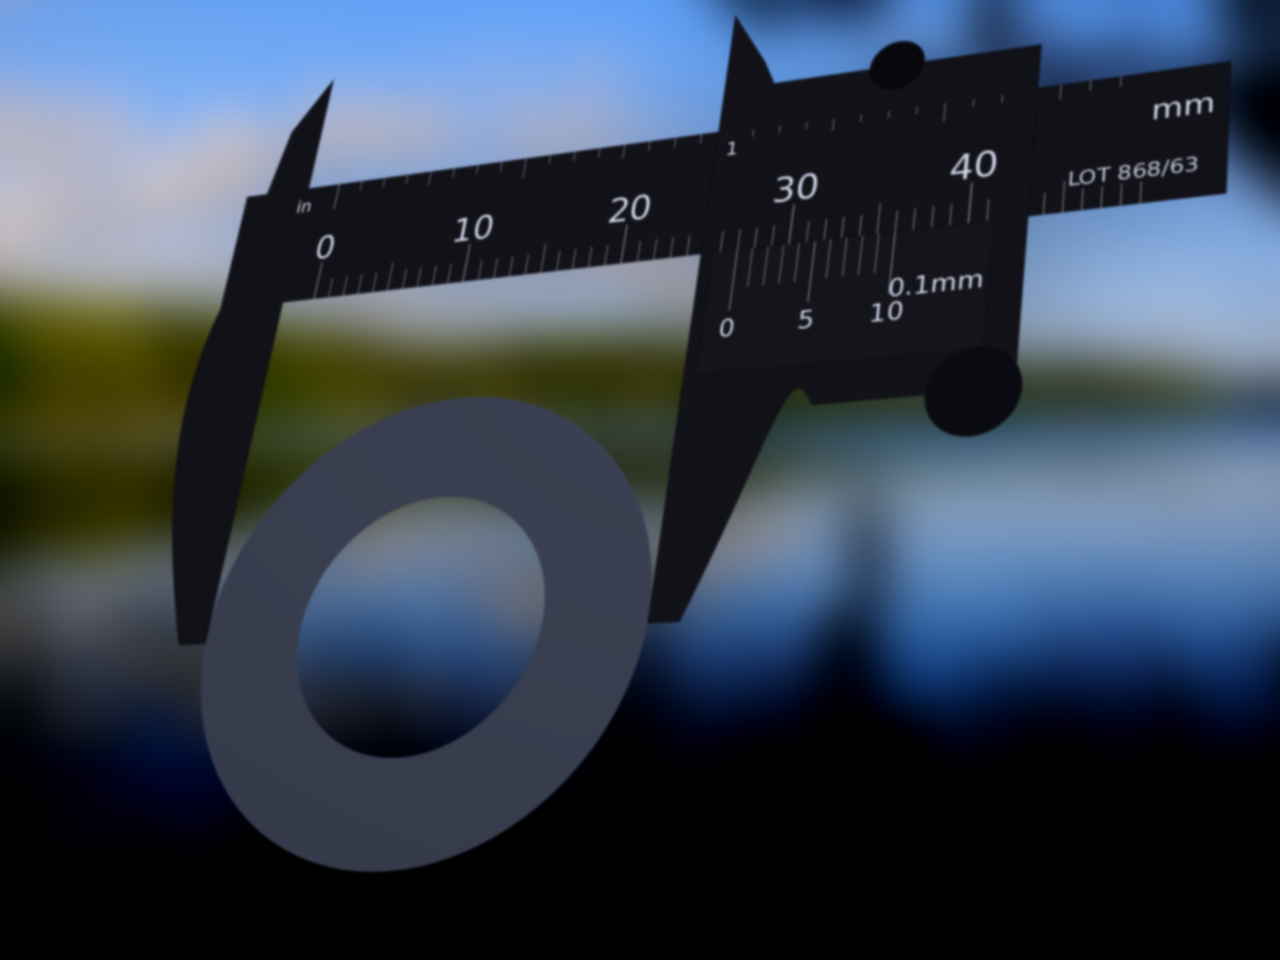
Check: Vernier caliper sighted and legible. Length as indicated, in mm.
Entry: 27.0 mm
